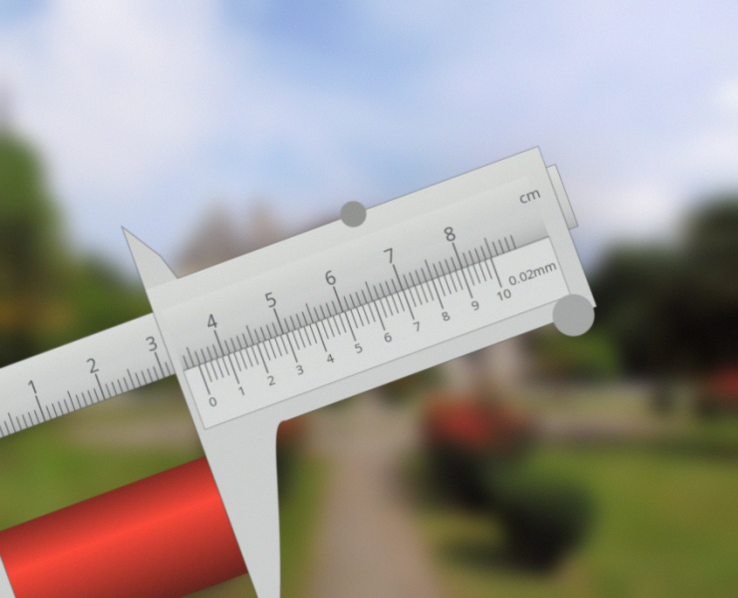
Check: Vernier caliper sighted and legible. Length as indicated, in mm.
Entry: 35.8 mm
